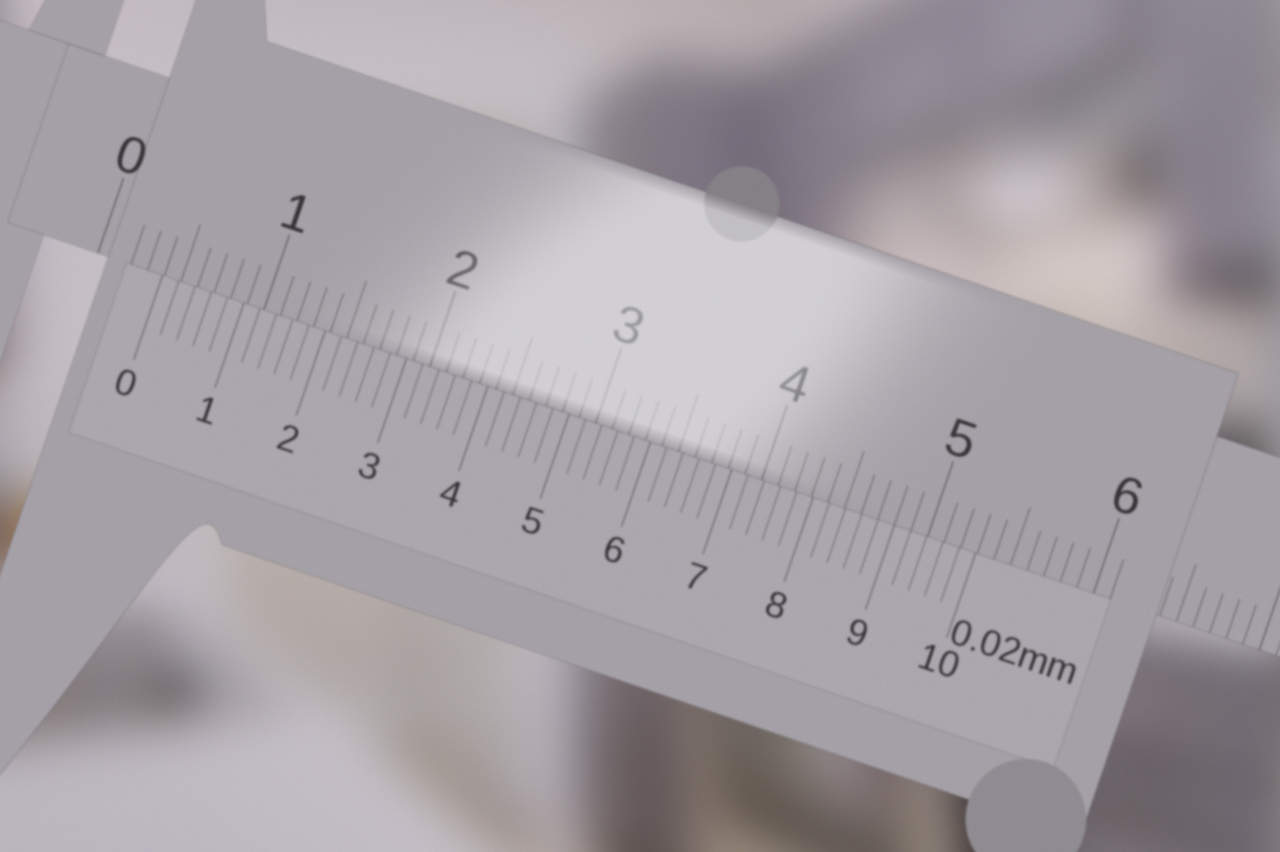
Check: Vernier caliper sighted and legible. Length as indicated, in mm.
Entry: 3.9 mm
